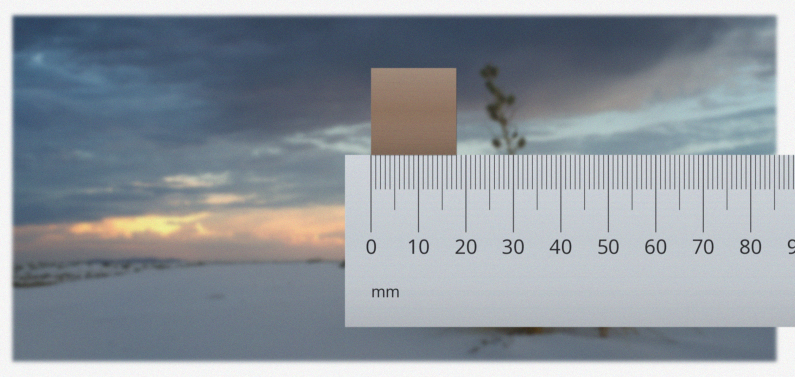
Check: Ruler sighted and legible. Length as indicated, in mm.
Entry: 18 mm
